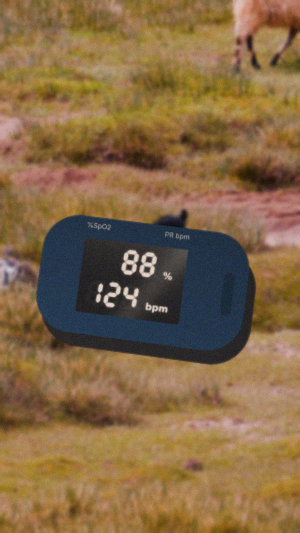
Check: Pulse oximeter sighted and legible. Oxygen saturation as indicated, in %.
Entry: 88 %
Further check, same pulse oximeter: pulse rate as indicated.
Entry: 124 bpm
